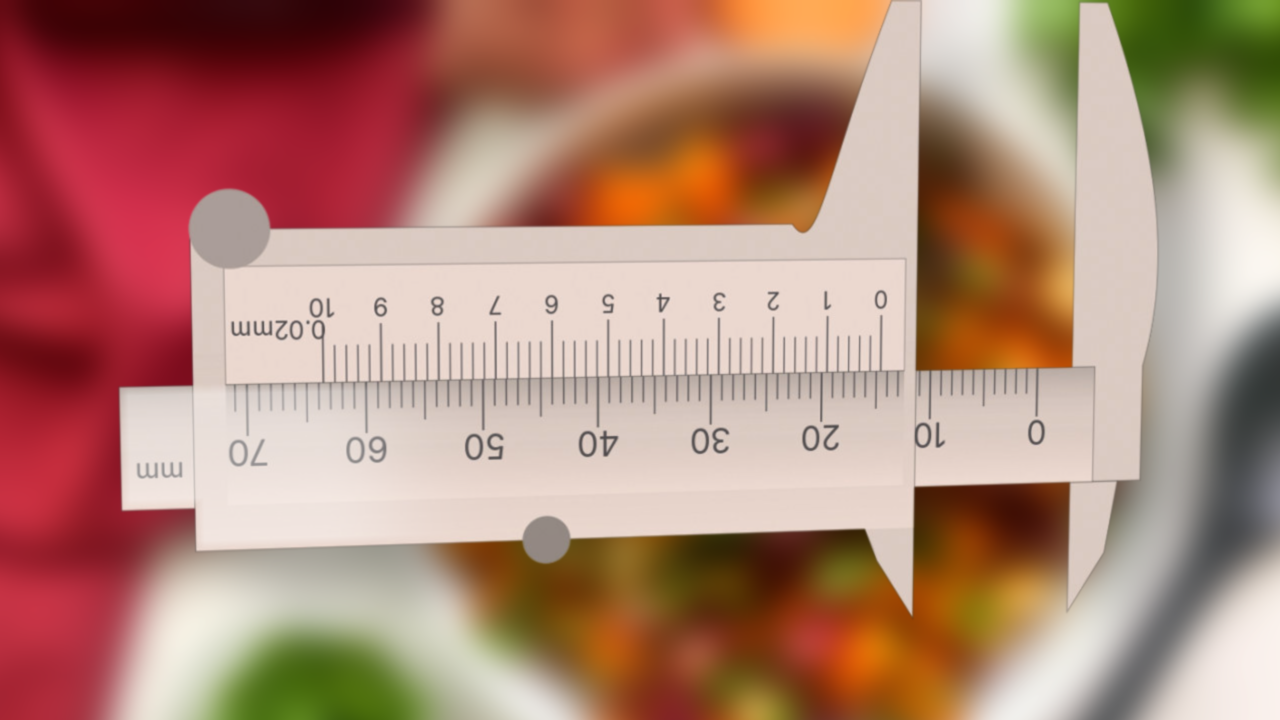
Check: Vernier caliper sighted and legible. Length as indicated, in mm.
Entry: 14.6 mm
